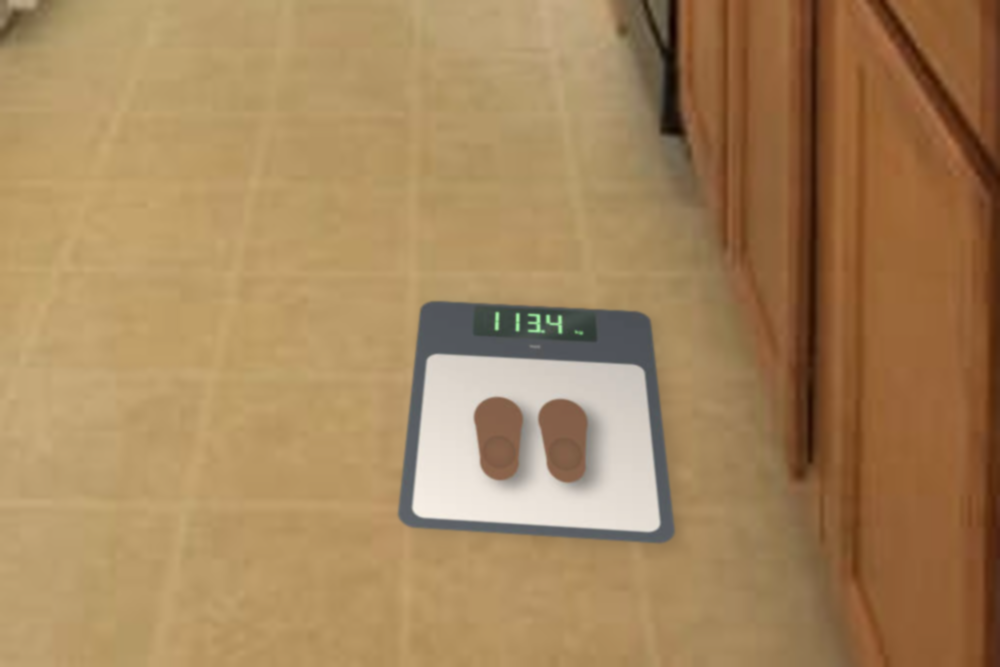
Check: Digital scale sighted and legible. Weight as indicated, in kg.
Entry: 113.4 kg
